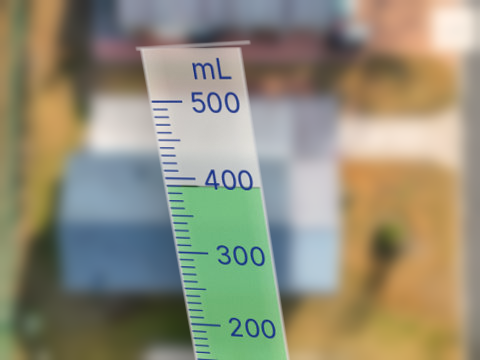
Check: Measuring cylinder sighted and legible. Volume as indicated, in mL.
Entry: 390 mL
